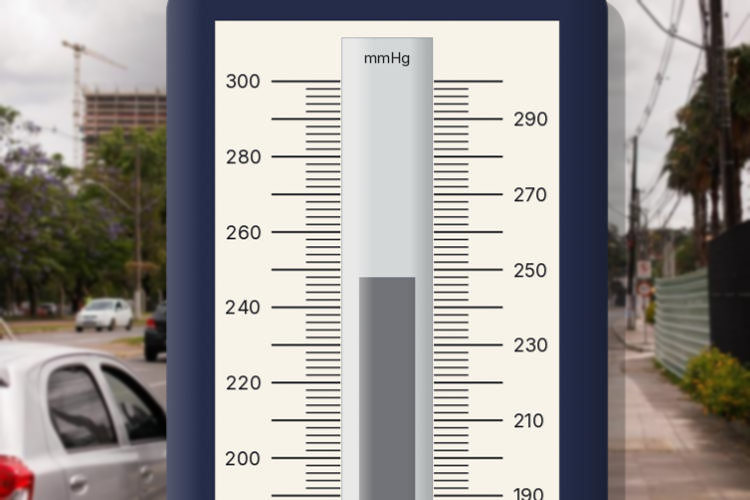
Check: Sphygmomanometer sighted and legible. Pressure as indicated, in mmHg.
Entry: 248 mmHg
